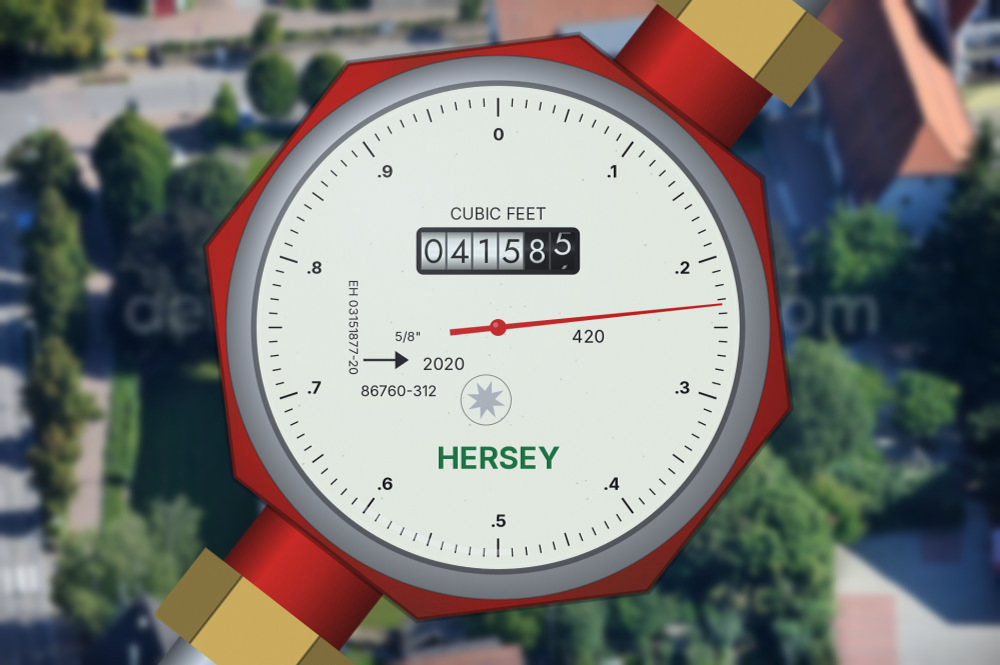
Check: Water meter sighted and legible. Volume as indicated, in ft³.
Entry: 41585.23 ft³
